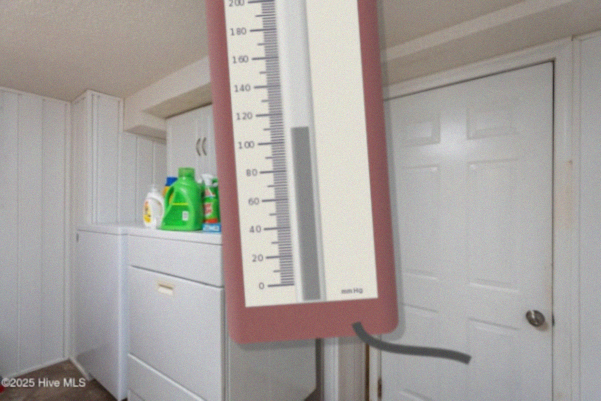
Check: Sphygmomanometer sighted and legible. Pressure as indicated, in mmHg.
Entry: 110 mmHg
